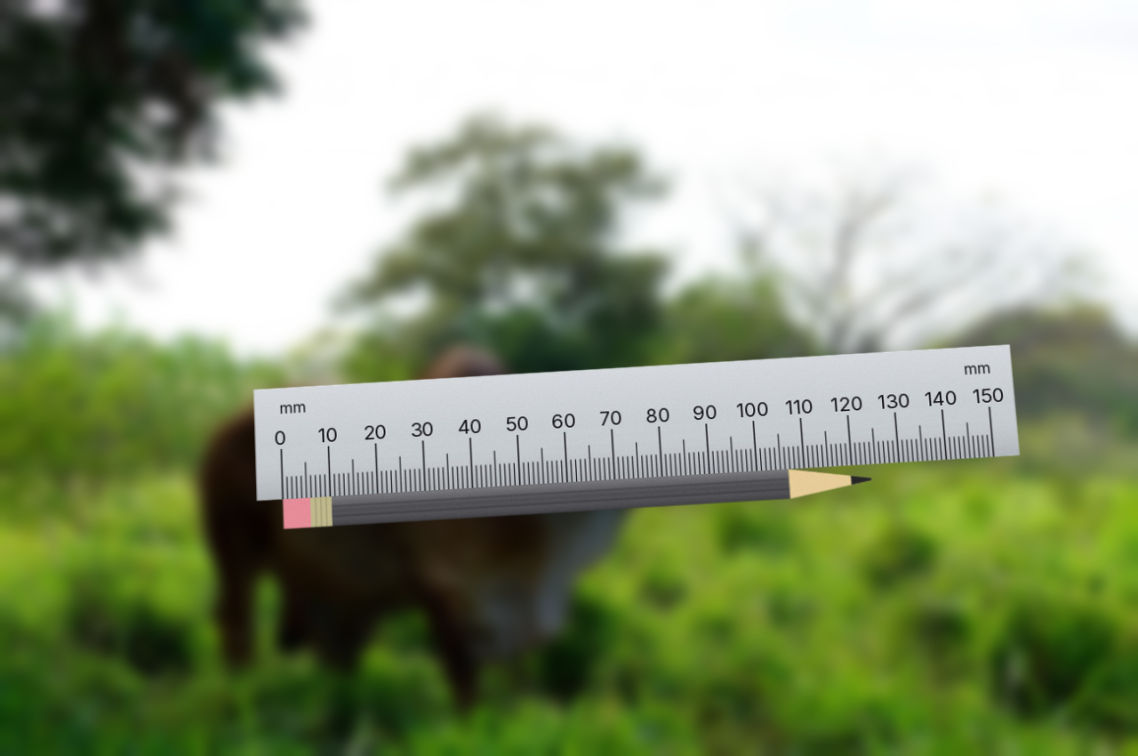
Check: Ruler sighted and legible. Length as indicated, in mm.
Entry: 124 mm
